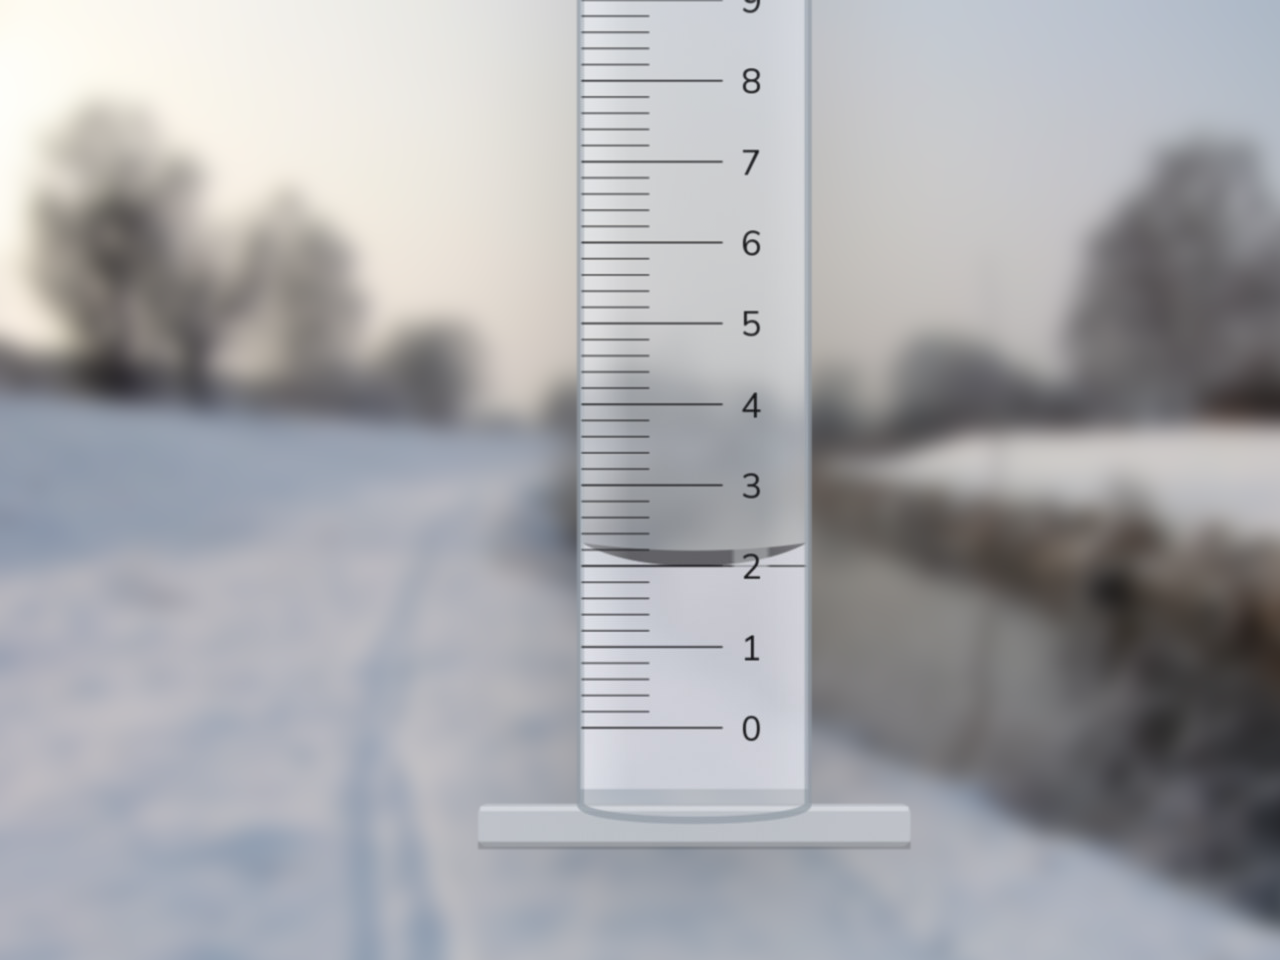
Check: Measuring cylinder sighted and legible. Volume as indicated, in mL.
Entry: 2 mL
